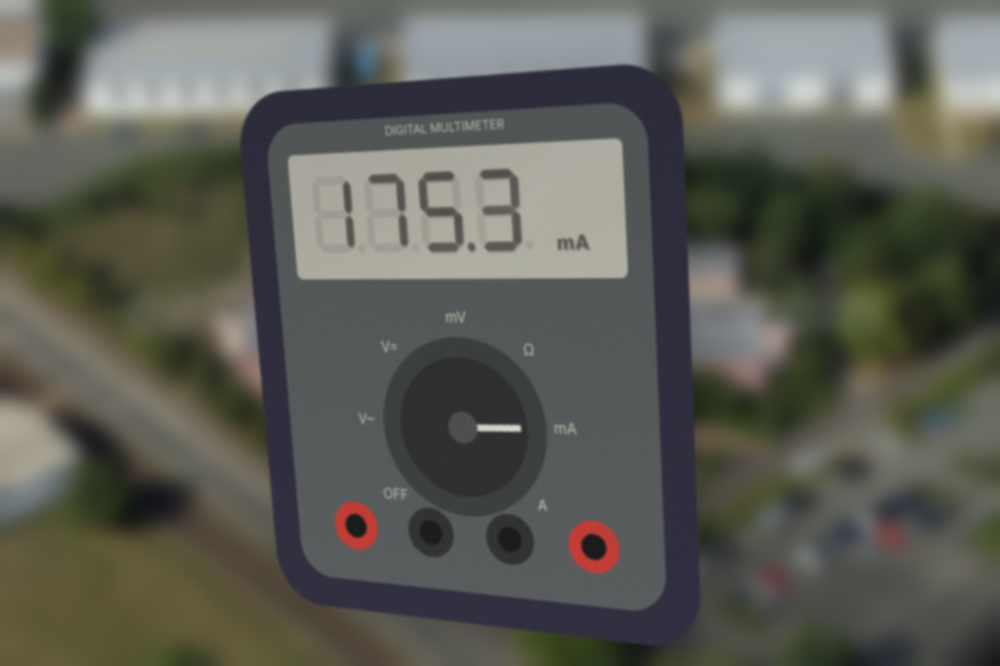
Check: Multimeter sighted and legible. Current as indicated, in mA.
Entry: 175.3 mA
